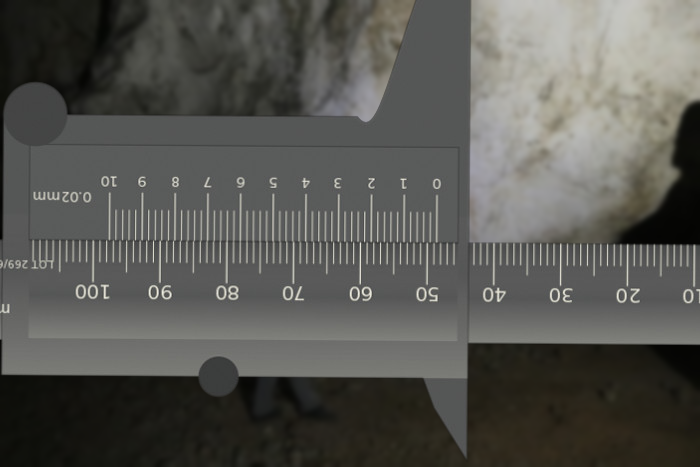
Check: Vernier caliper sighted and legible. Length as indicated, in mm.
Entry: 48.6 mm
